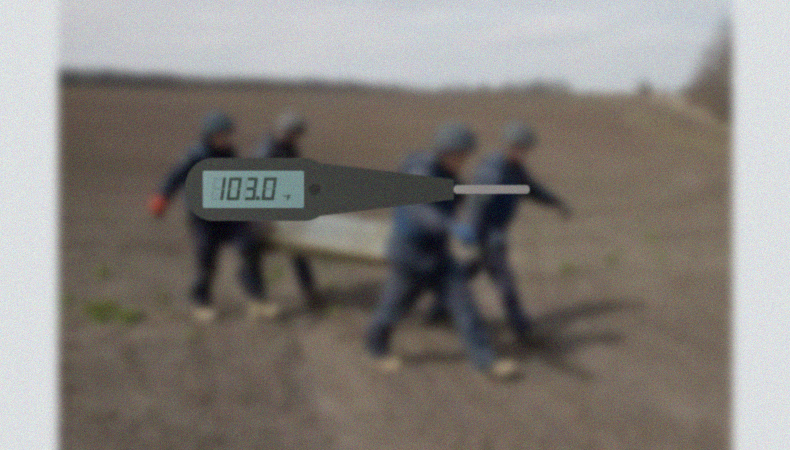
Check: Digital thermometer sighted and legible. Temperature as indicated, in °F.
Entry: 103.0 °F
